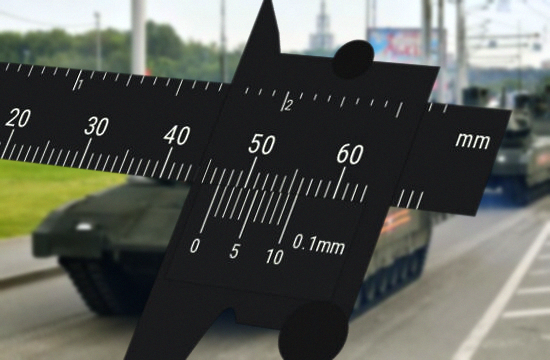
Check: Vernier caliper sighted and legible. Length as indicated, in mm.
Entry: 47.0 mm
